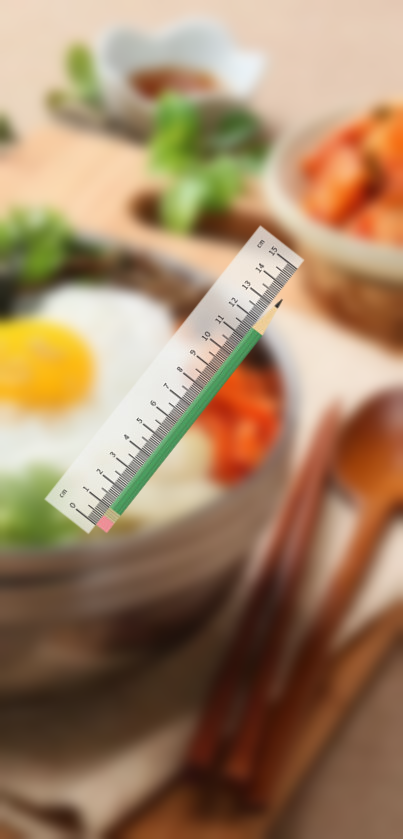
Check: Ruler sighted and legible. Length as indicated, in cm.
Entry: 13.5 cm
